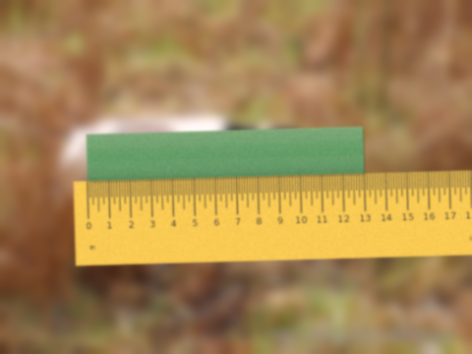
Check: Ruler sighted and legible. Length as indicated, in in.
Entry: 13 in
